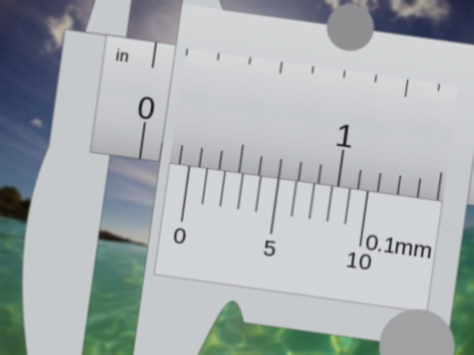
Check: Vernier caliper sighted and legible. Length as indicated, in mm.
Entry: 2.5 mm
